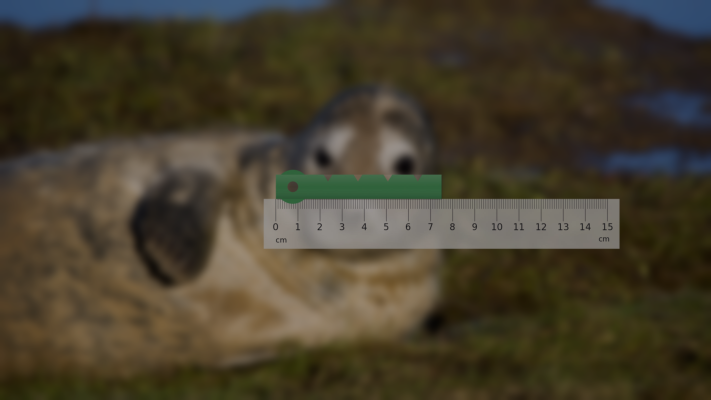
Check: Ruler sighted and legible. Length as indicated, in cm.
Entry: 7.5 cm
